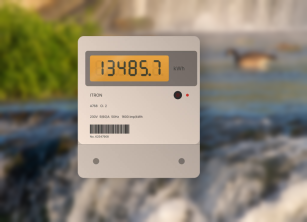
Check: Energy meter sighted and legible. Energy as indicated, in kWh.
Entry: 13485.7 kWh
